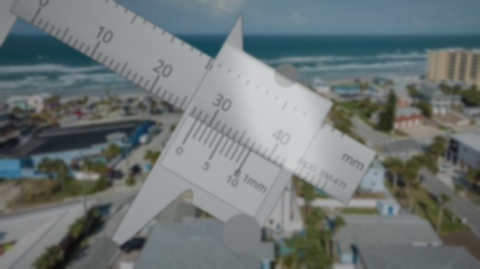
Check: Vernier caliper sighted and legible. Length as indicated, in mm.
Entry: 28.0 mm
